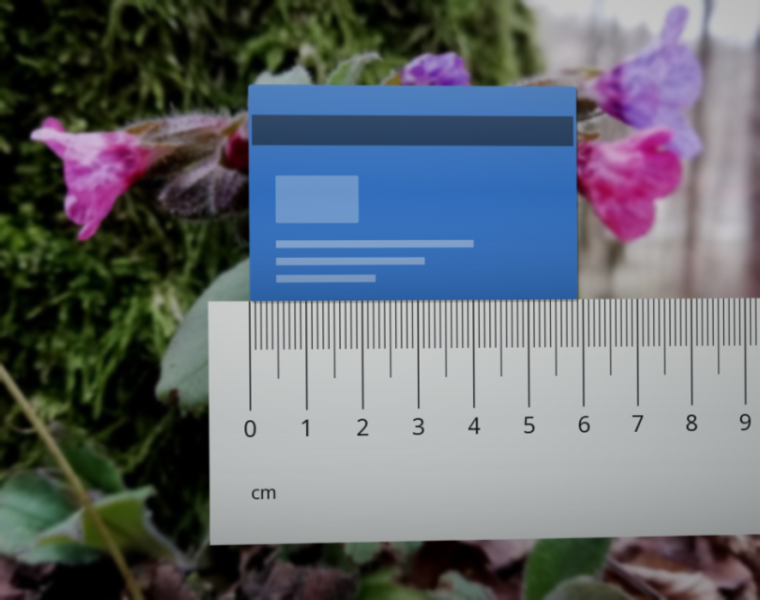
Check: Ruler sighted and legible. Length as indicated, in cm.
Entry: 5.9 cm
